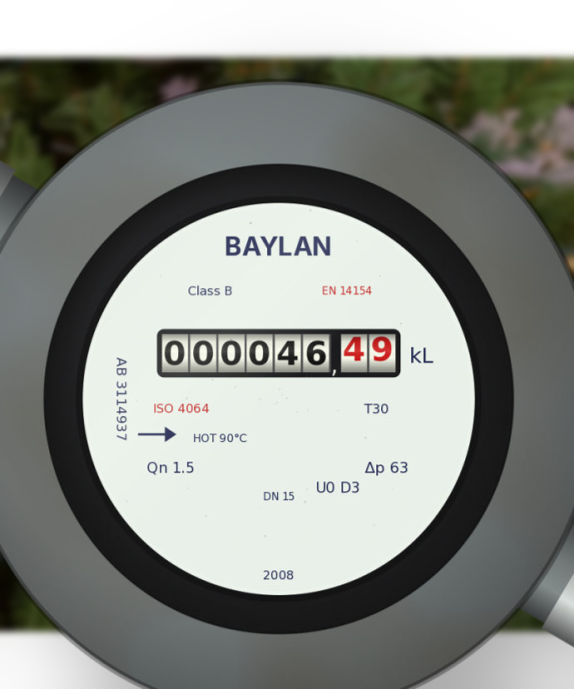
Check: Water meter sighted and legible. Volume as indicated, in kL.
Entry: 46.49 kL
